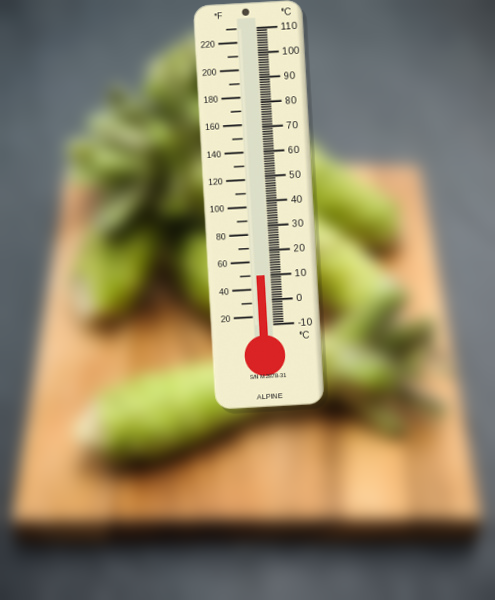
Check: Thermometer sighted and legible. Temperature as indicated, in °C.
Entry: 10 °C
